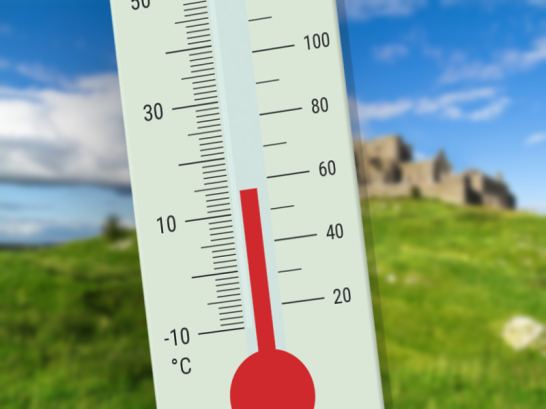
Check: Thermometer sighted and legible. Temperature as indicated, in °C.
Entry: 14 °C
